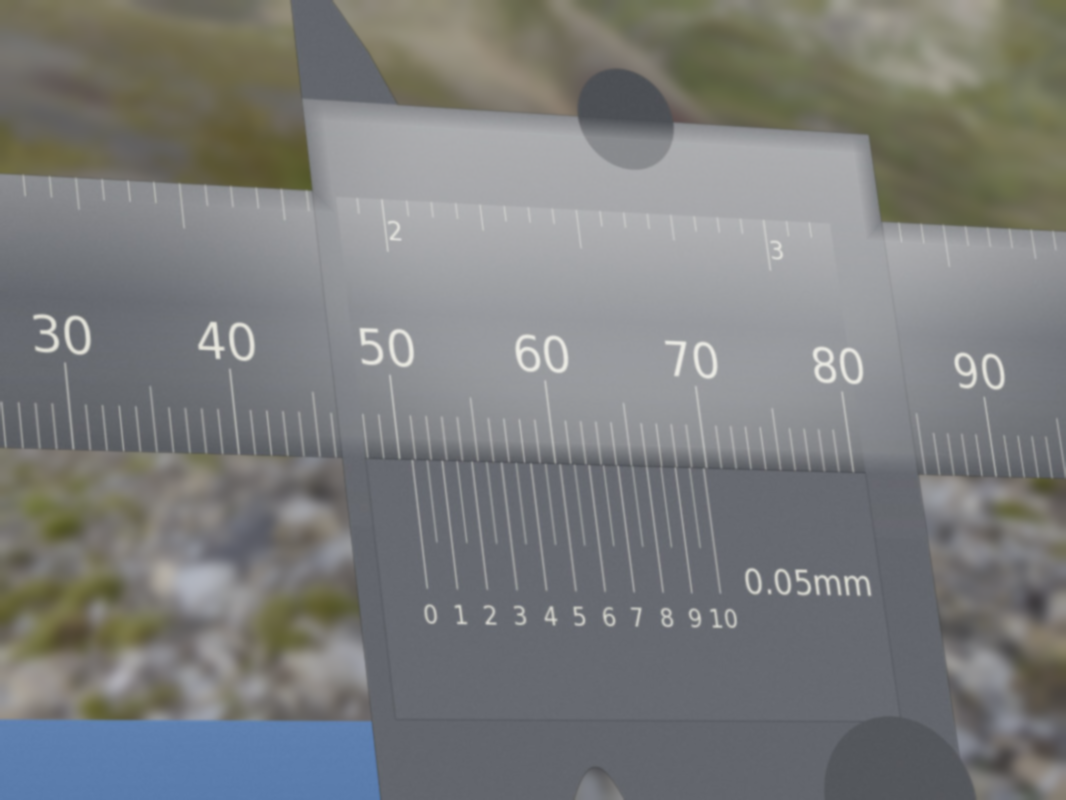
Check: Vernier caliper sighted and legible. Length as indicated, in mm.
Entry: 50.8 mm
